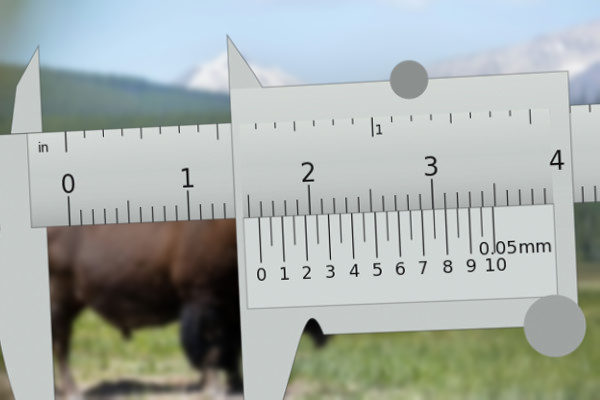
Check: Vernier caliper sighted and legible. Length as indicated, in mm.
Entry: 15.8 mm
